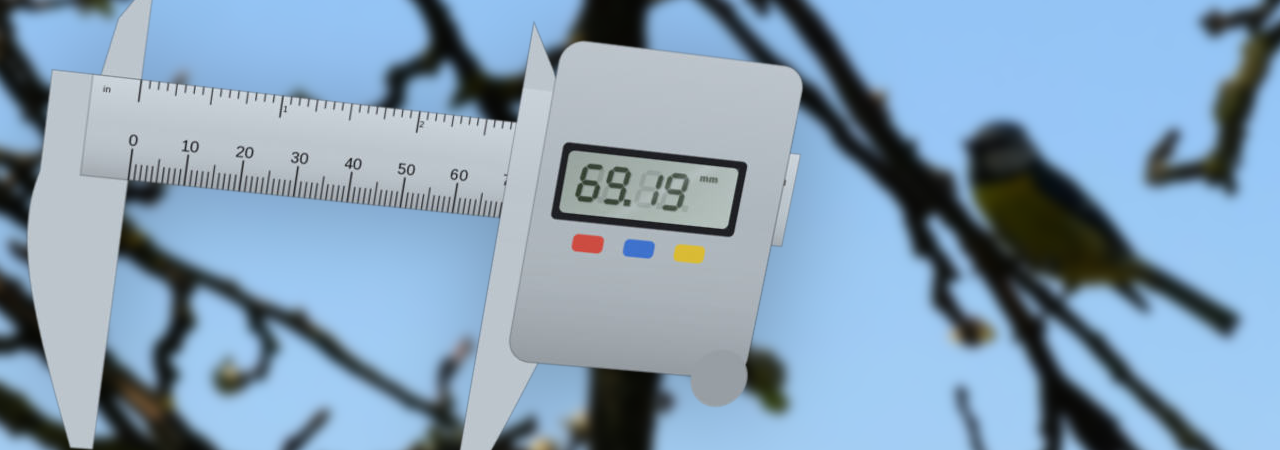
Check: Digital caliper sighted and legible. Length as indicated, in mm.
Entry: 69.19 mm
